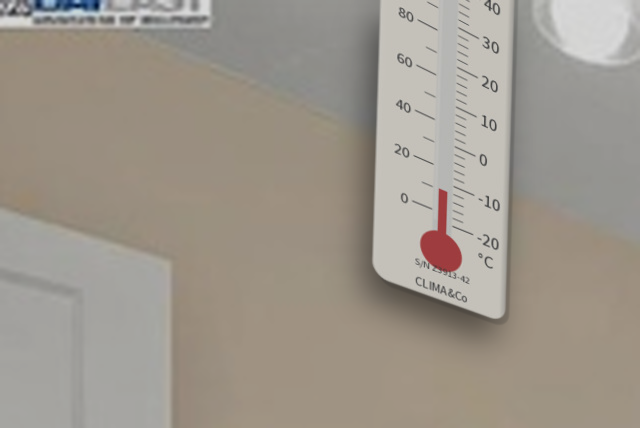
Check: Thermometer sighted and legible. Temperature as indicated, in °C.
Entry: -12 °C
